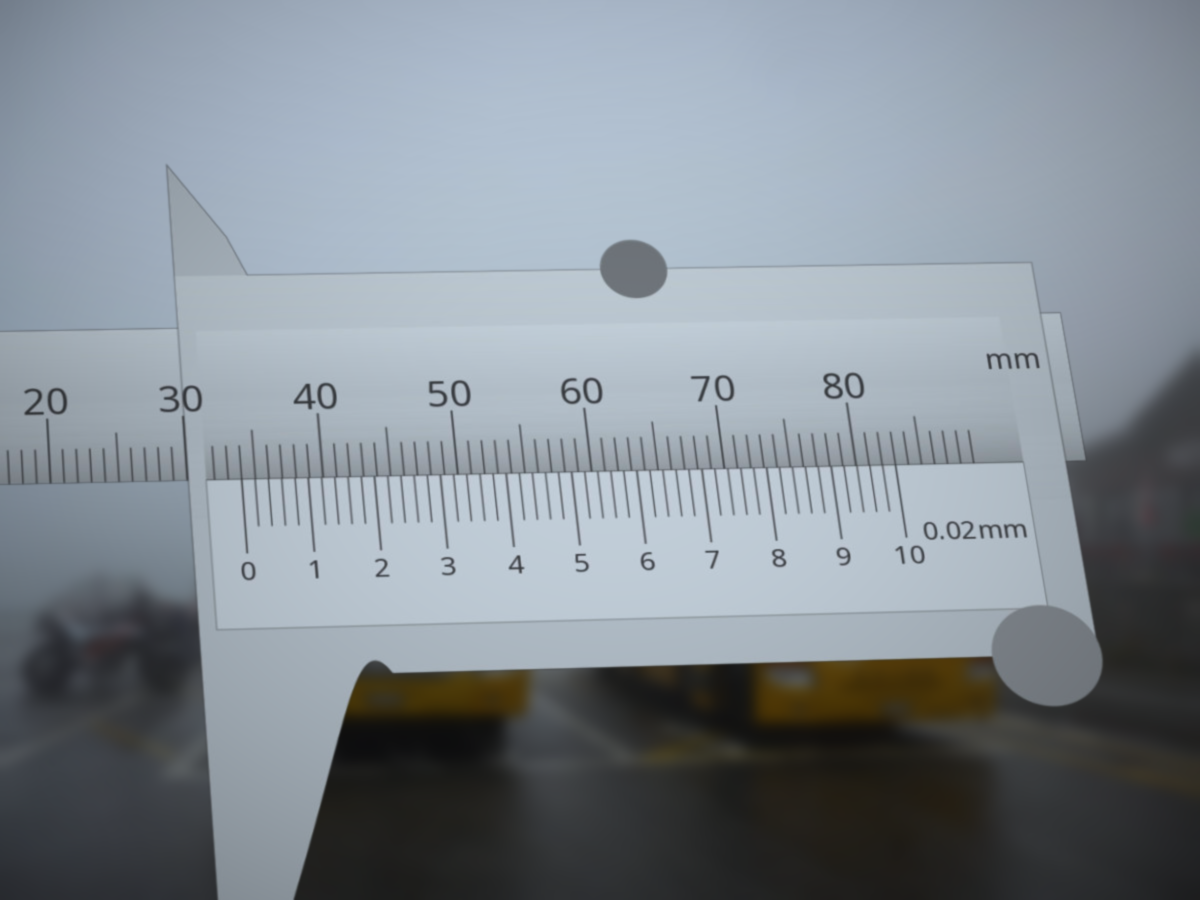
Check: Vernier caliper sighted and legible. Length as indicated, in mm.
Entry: 34.0 mm
